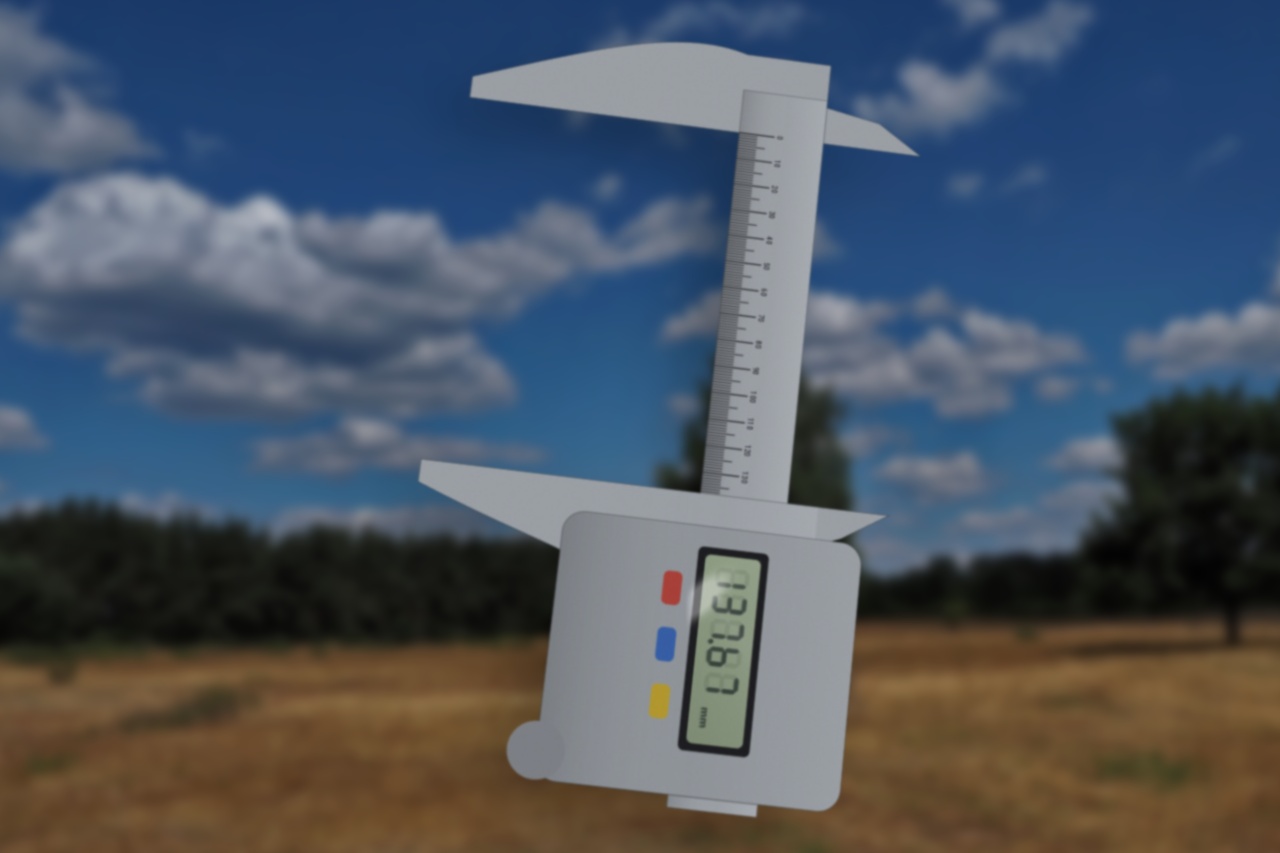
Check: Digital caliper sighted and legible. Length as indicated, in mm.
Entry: 137.67 mm
